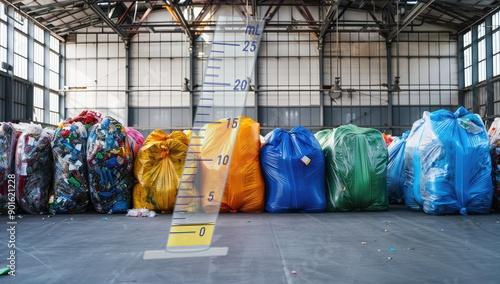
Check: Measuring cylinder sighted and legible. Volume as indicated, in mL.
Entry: 1 mL
